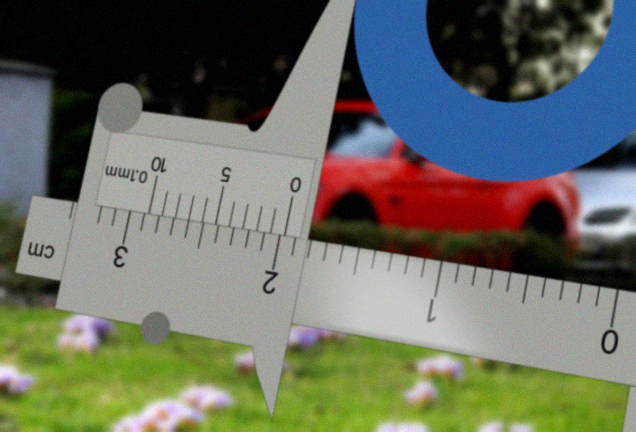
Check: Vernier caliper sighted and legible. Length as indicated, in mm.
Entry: 19.7 mm
